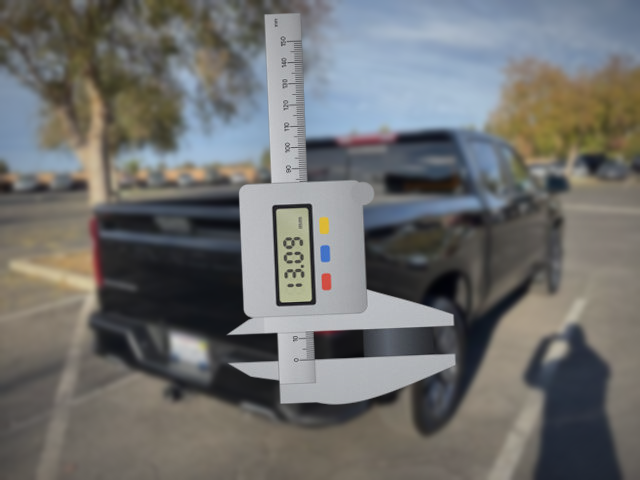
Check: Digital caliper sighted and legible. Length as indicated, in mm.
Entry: 13.09 mm
